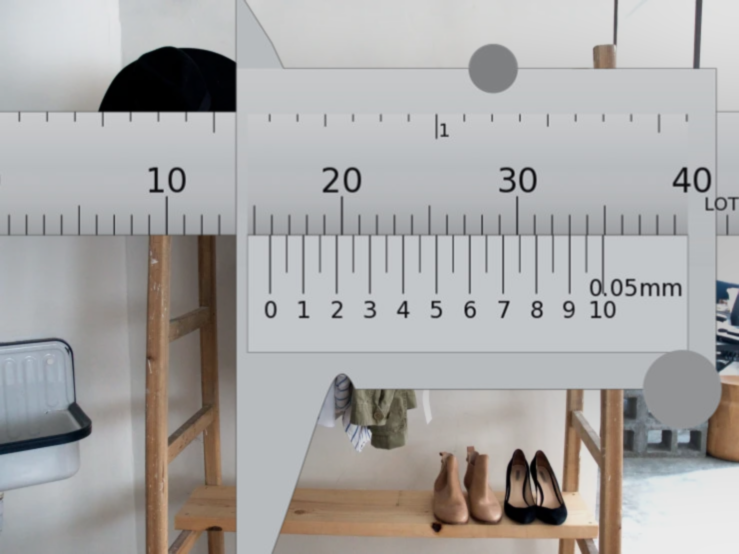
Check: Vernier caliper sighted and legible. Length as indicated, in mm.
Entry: 15.9 mm
